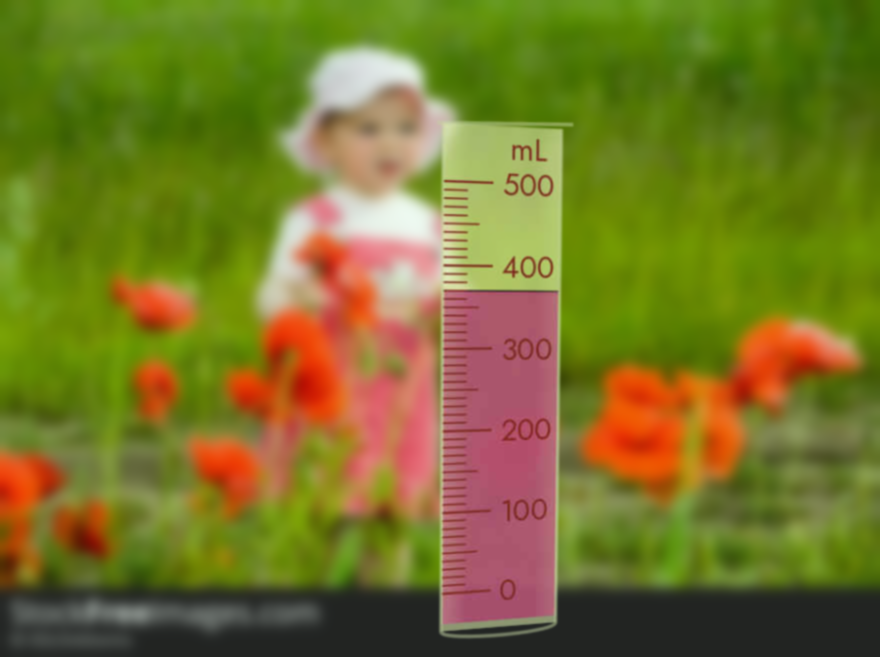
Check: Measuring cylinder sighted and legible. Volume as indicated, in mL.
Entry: 370 mL
